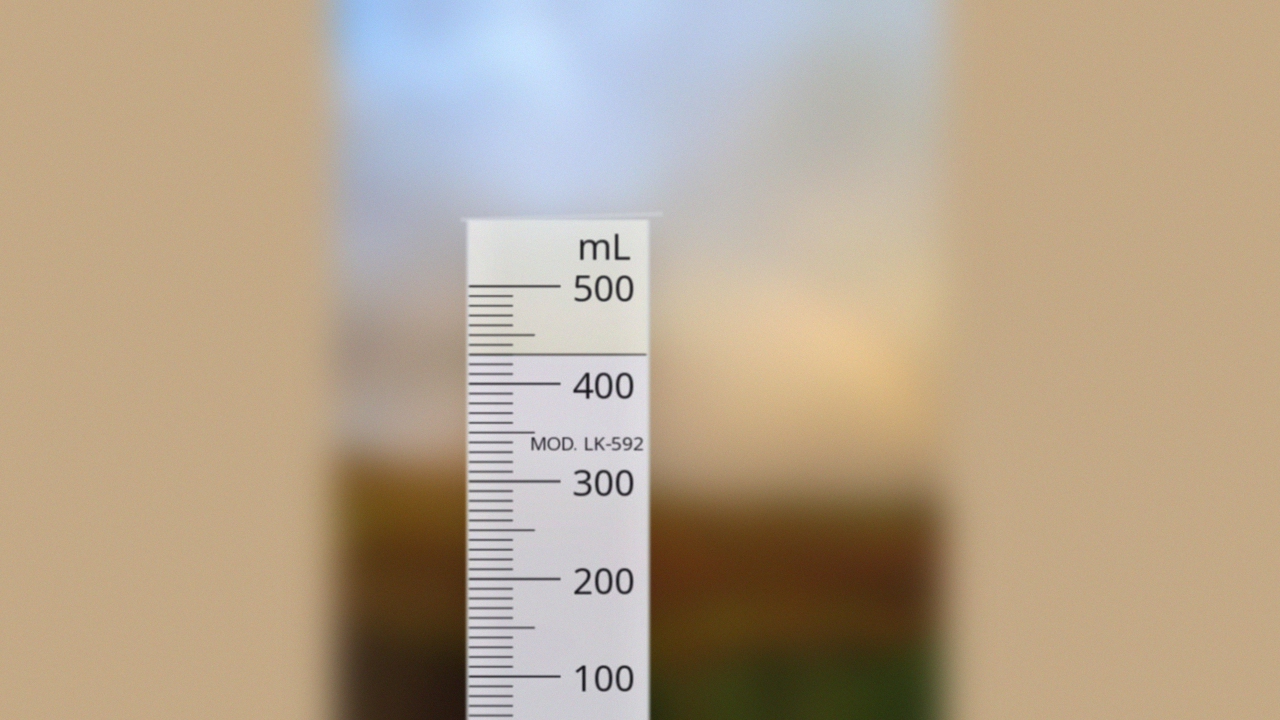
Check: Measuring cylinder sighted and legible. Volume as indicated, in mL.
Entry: 430 mL
